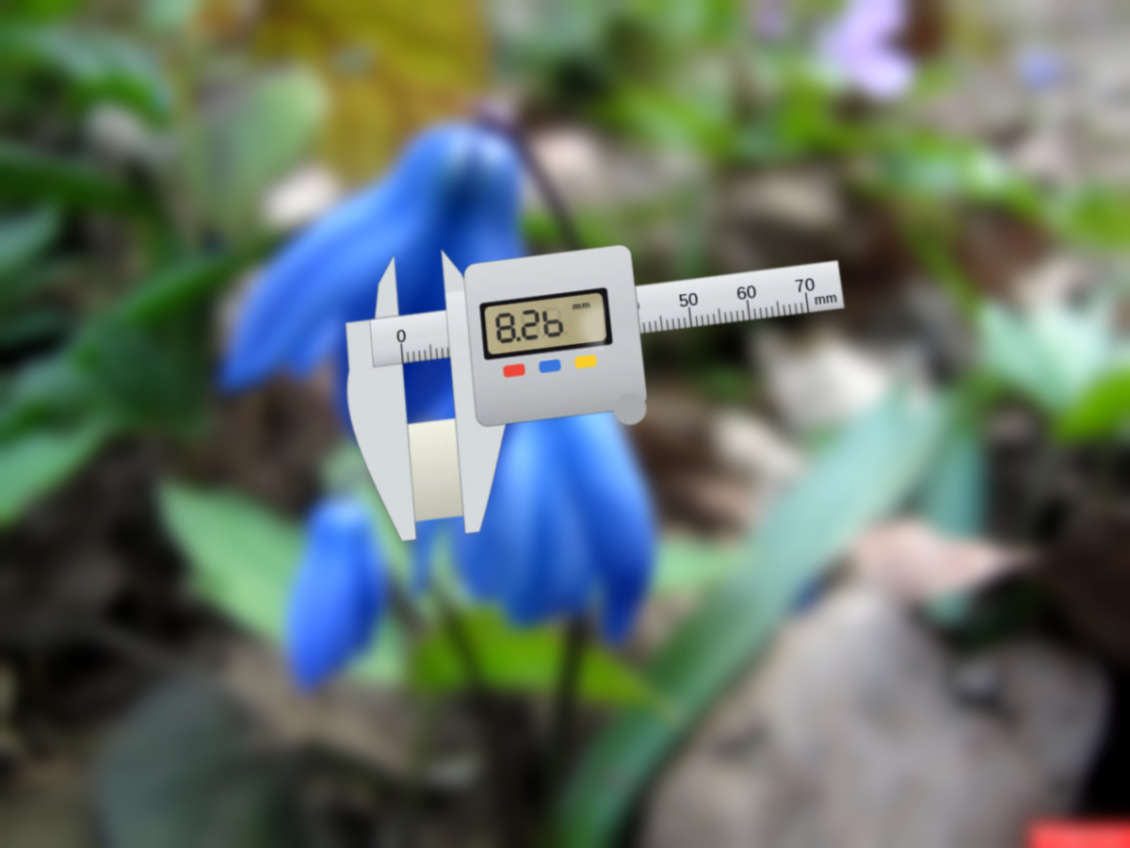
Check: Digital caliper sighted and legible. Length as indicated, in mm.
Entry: 8.26 mm
